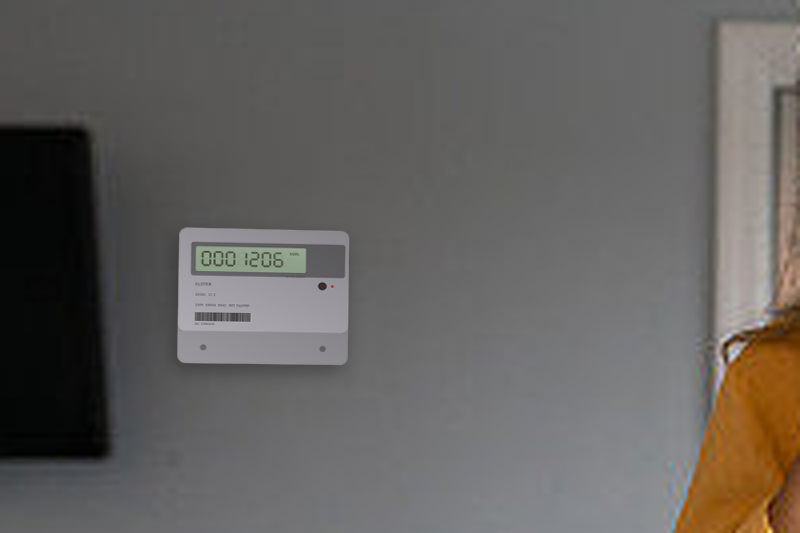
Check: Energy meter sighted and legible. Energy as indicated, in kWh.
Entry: 1206 kWh
